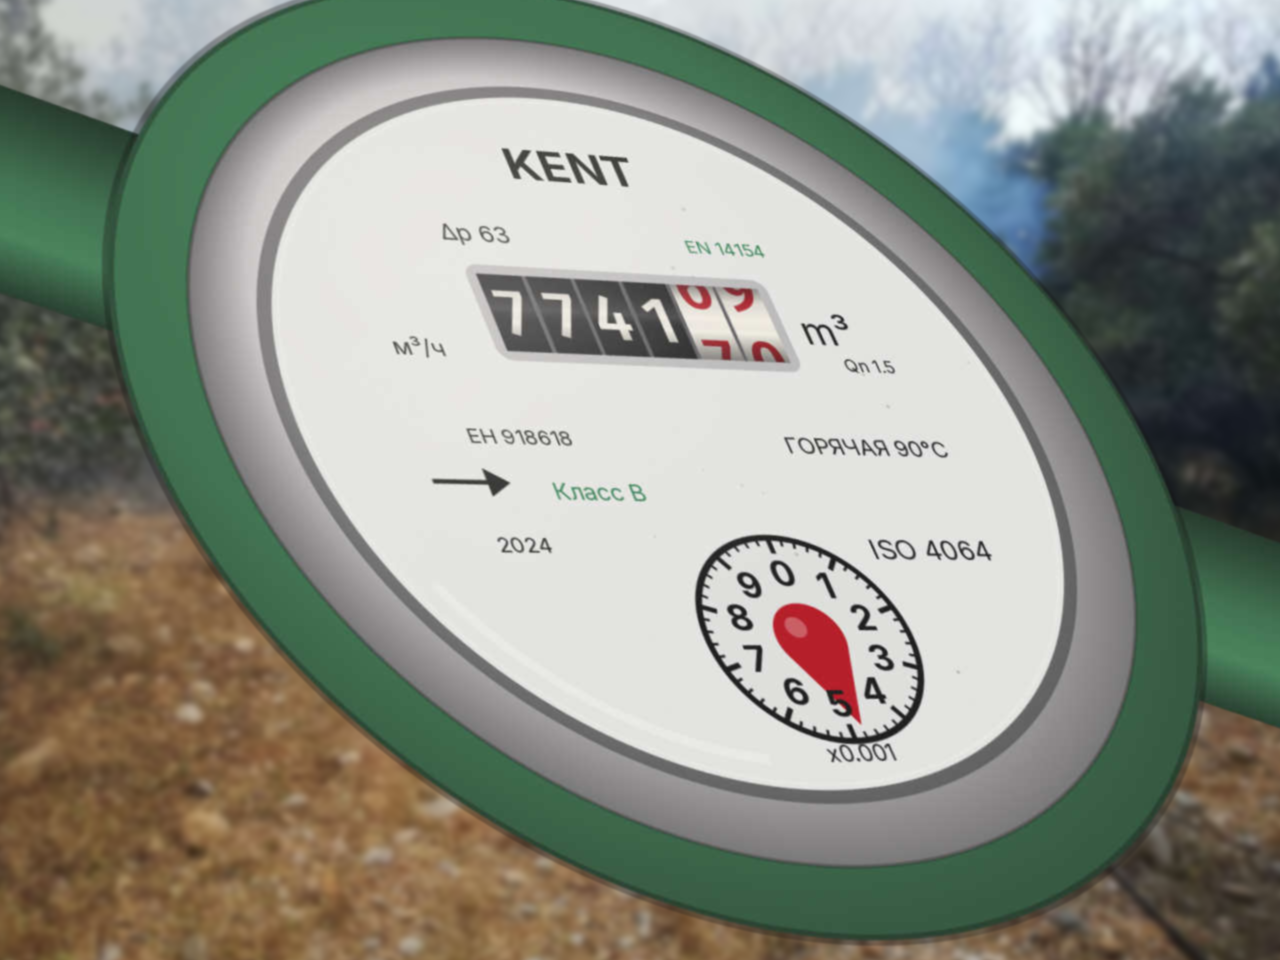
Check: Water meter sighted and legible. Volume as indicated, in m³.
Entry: 7741.694 m³
